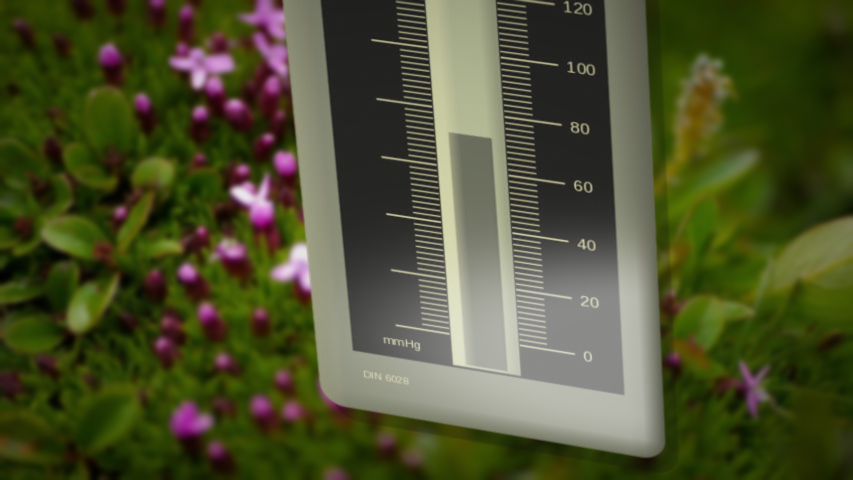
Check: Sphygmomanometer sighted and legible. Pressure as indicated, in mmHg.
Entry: 72 mmHg
